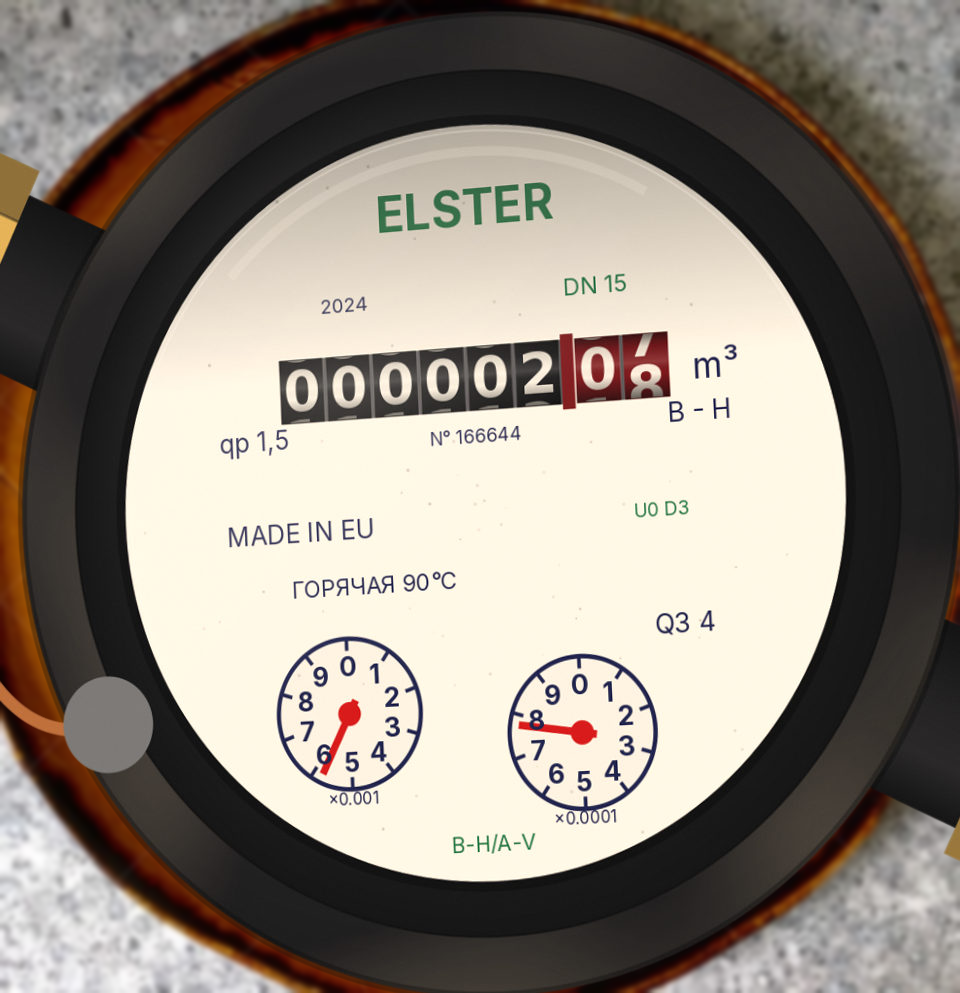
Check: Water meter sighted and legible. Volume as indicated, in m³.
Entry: 2.0757 m³
